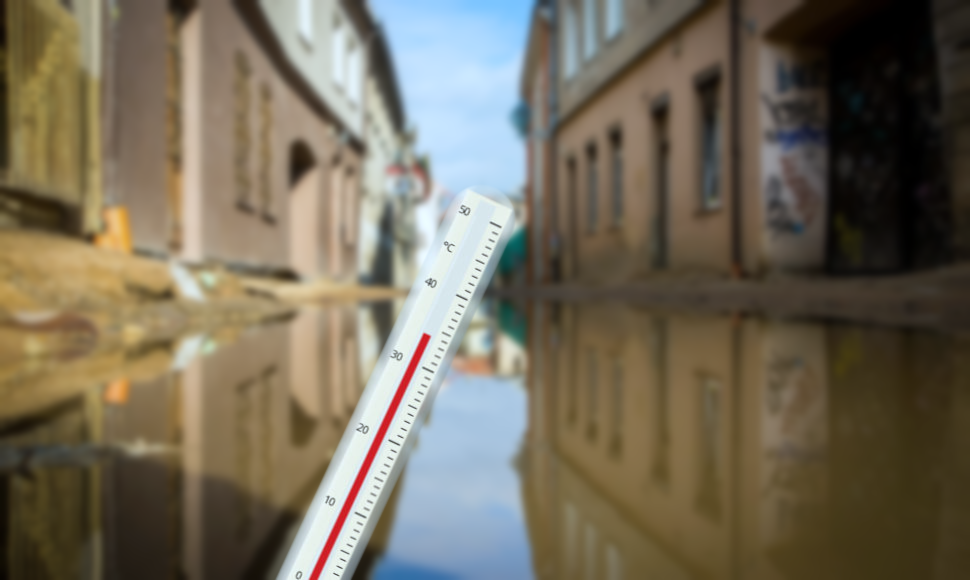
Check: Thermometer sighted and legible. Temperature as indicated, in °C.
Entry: 34 °C
